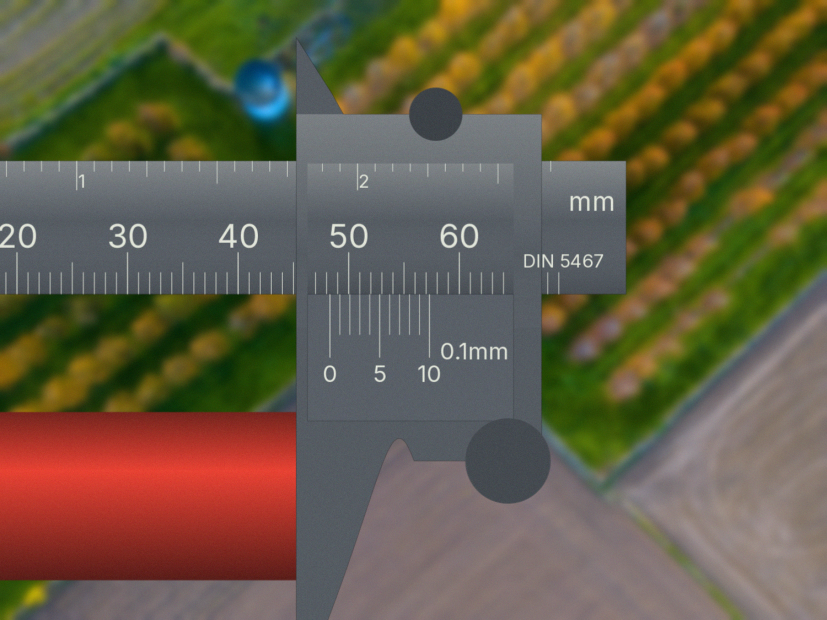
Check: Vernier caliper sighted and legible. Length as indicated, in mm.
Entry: 48.3 mm
